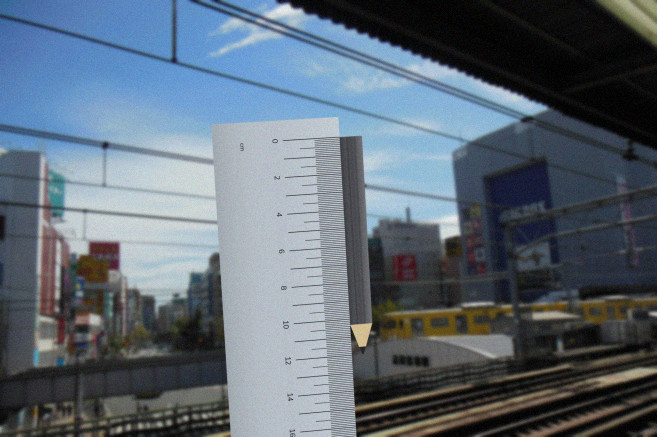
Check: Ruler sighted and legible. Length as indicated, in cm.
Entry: 12 cm
